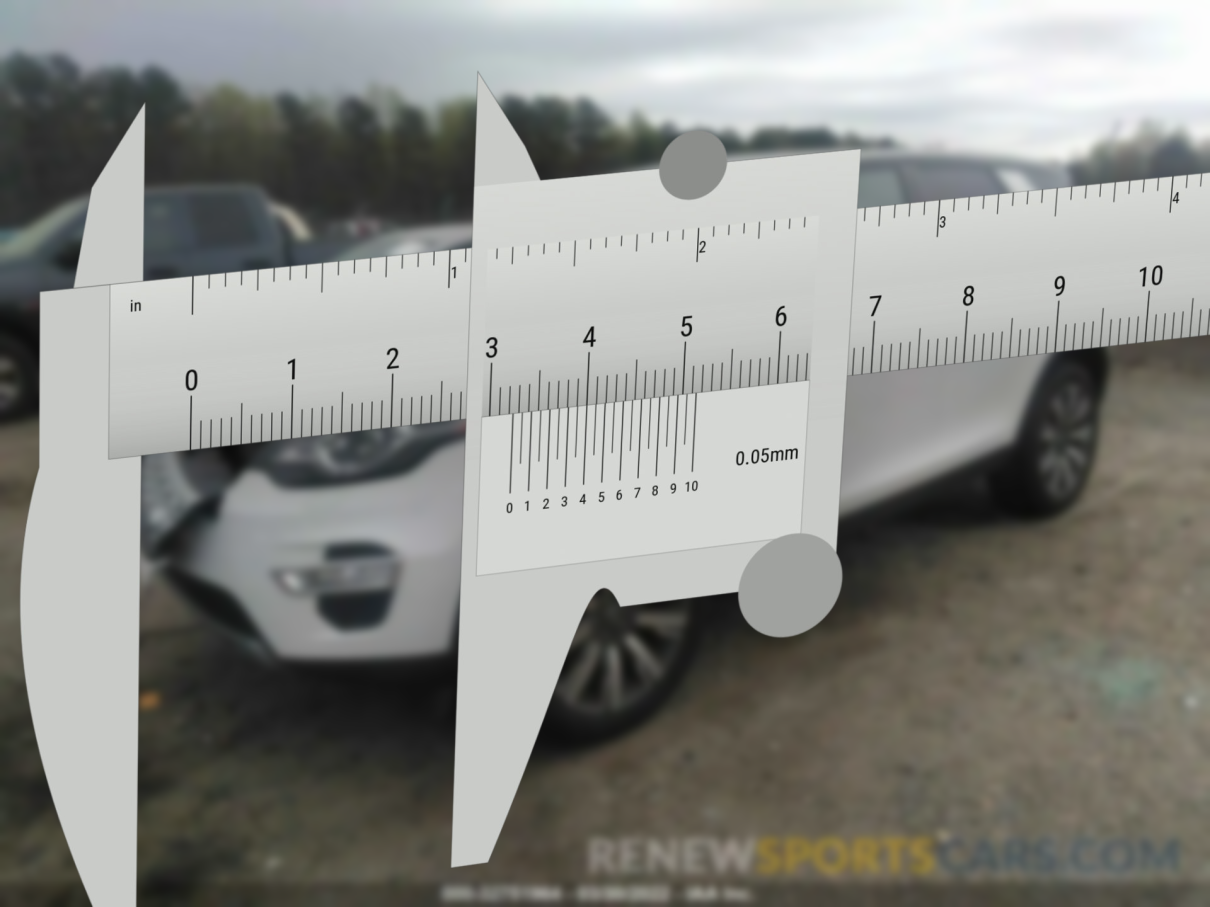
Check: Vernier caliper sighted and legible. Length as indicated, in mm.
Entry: 32.4 mm
